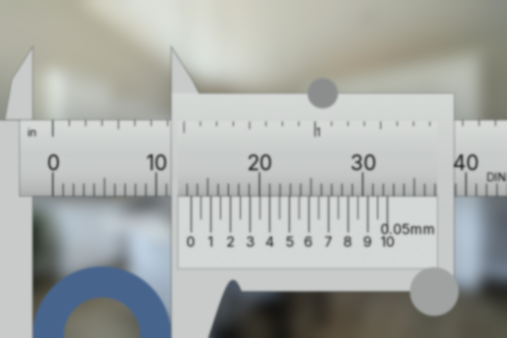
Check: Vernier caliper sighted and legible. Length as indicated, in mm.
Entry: 13.4 mm
